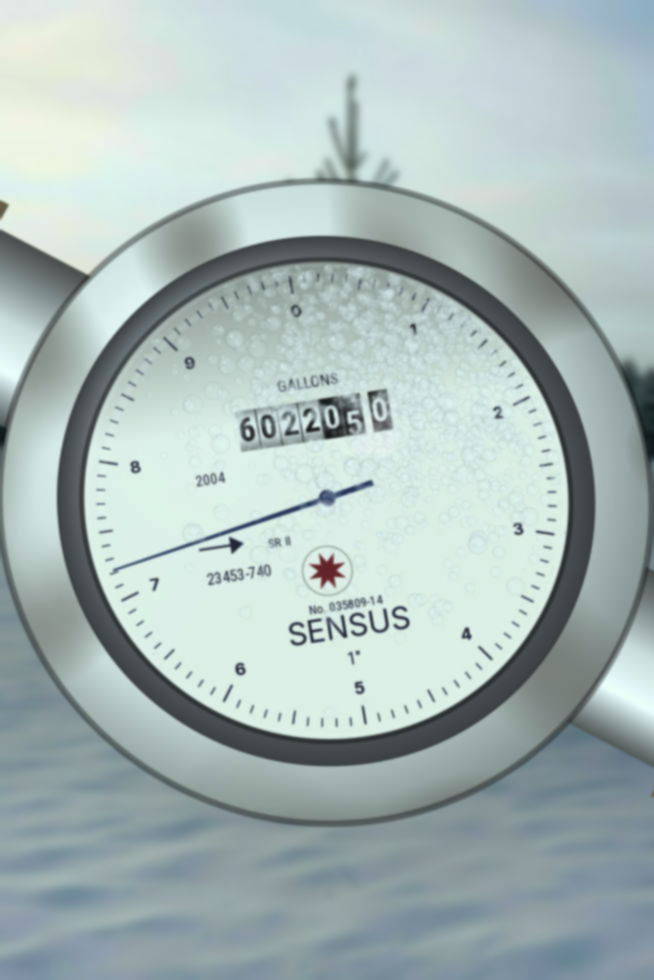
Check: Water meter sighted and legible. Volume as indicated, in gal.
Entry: 6022047.2 gal
